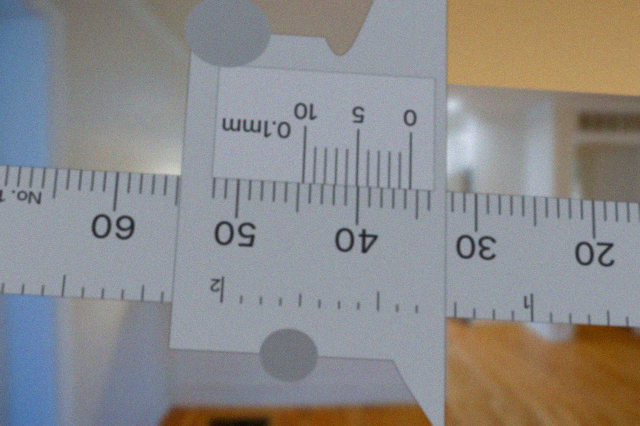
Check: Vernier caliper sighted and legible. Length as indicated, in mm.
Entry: 35.6 mm
